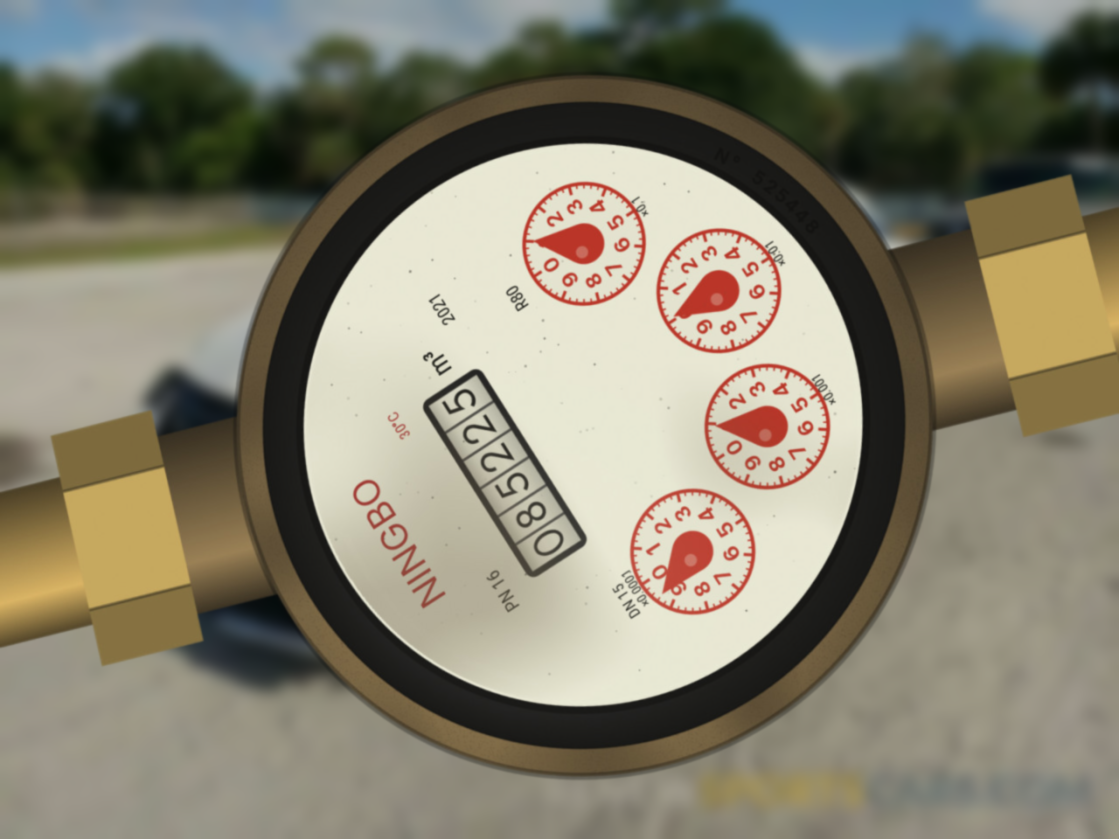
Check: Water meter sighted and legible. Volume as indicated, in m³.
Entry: 85225.1009 m³
